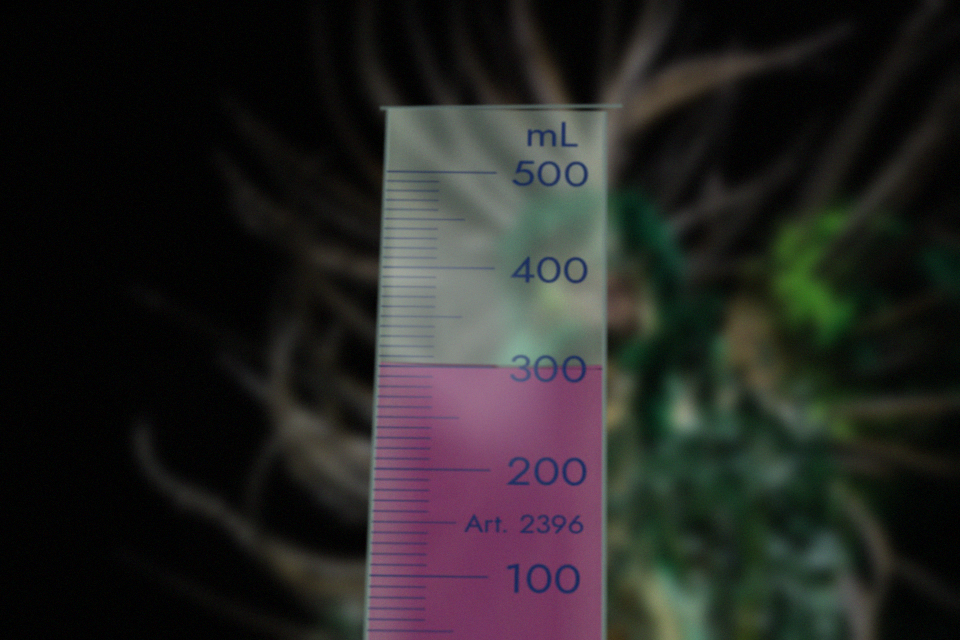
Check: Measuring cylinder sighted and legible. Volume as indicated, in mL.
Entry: 300 mL
